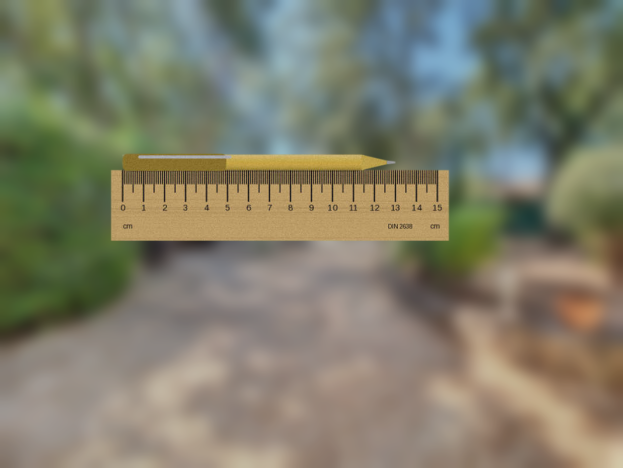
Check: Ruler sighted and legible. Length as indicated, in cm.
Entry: 13 cm
